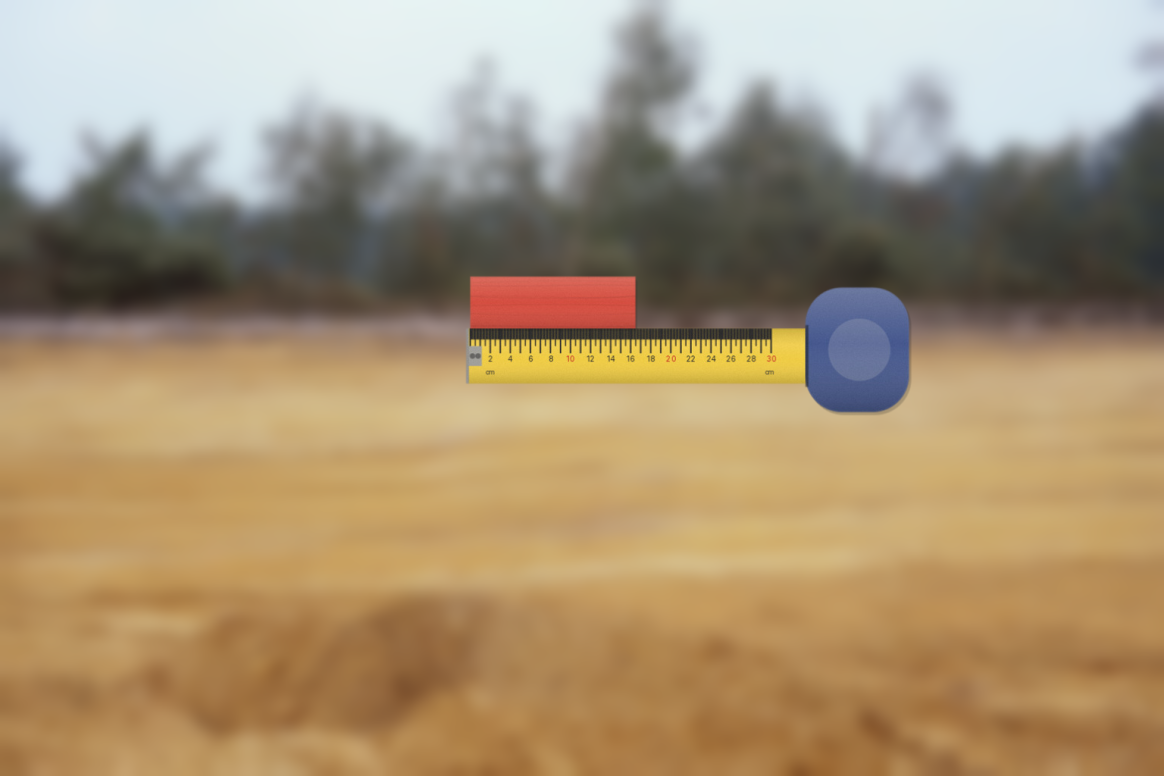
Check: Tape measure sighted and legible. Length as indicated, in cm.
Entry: 16.5 cm
